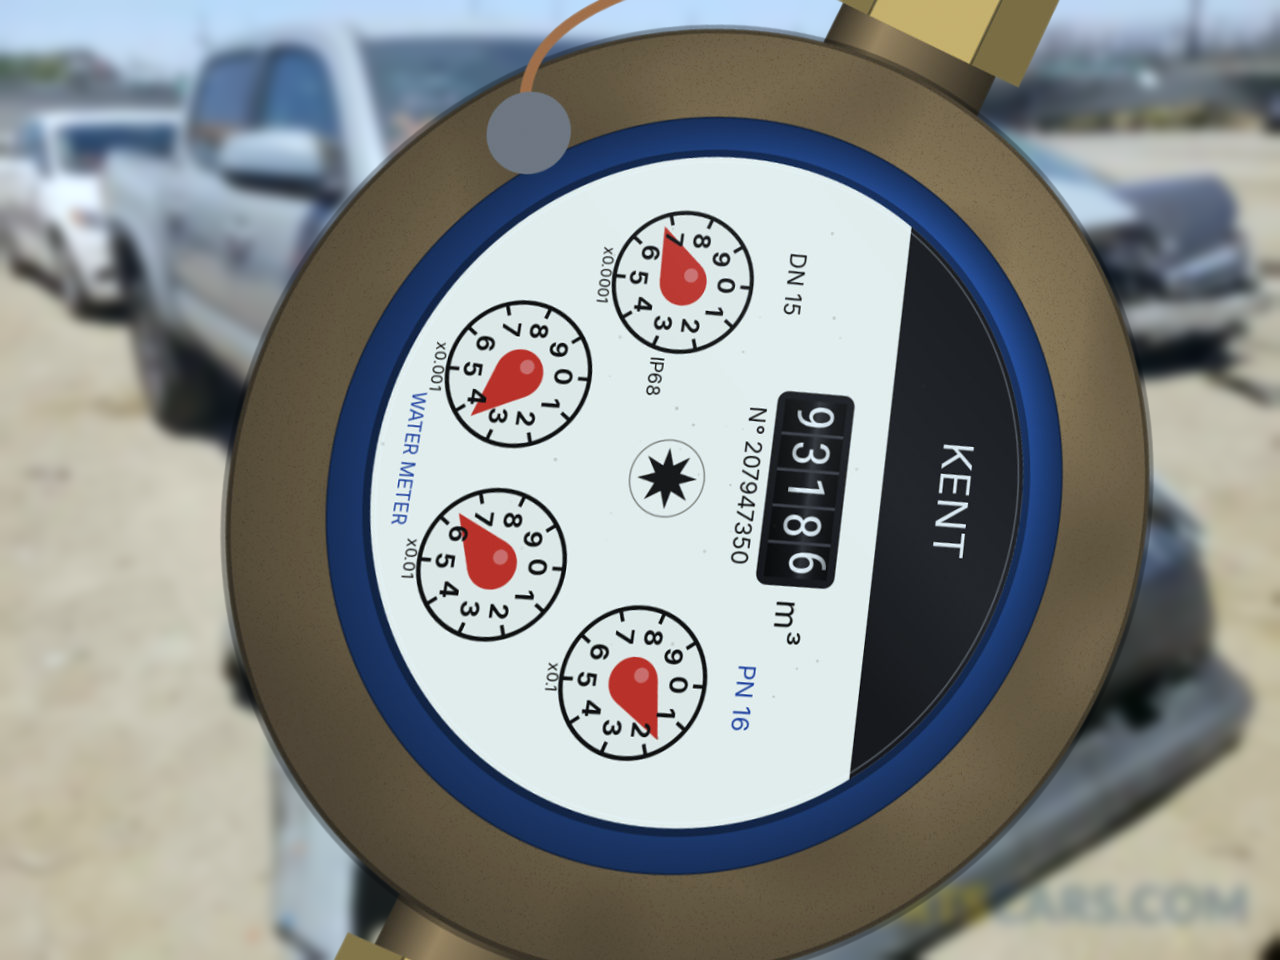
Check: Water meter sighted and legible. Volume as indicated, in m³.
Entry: 93186.1636 m³
